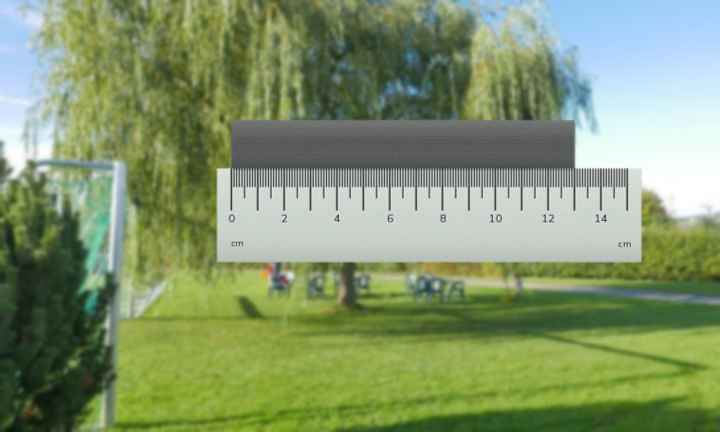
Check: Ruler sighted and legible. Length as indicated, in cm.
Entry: 13 cm
